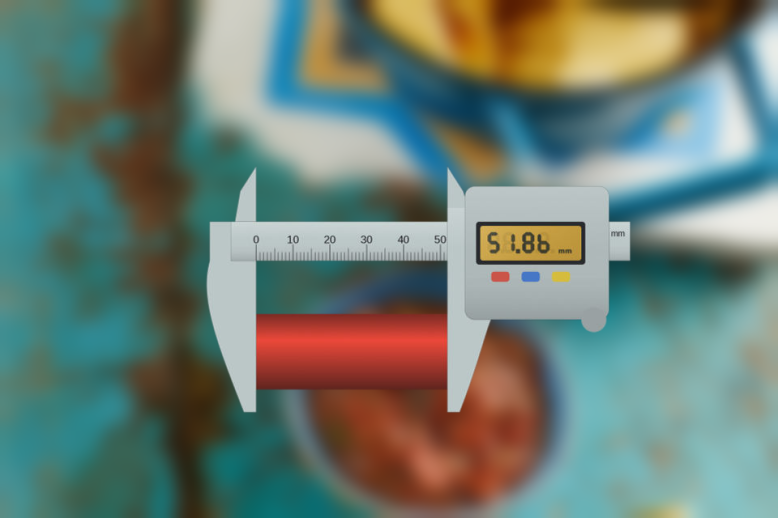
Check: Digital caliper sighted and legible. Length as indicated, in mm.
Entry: 51.86 mm
